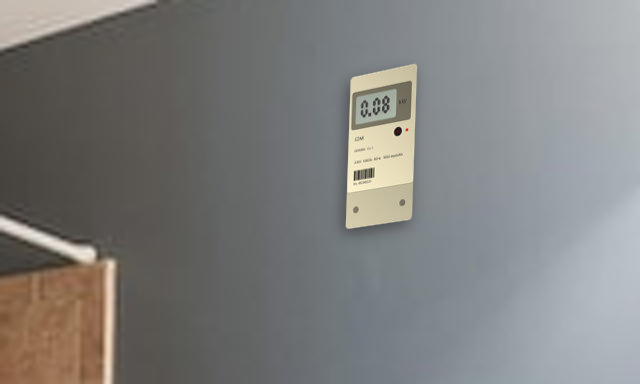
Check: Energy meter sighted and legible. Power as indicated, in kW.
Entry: 0.08 kW
